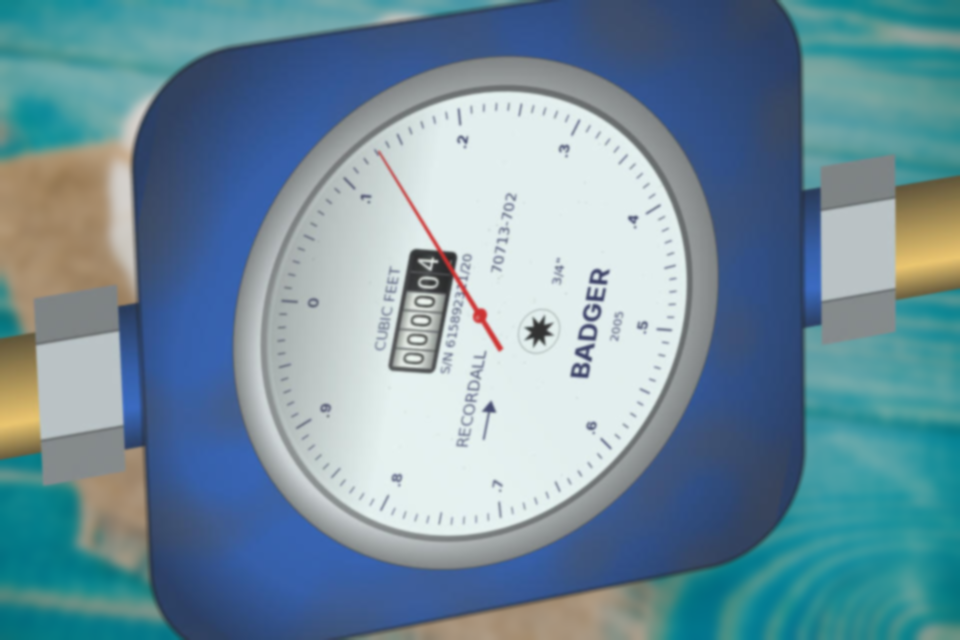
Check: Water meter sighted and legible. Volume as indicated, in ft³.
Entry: 4.13 ft³
